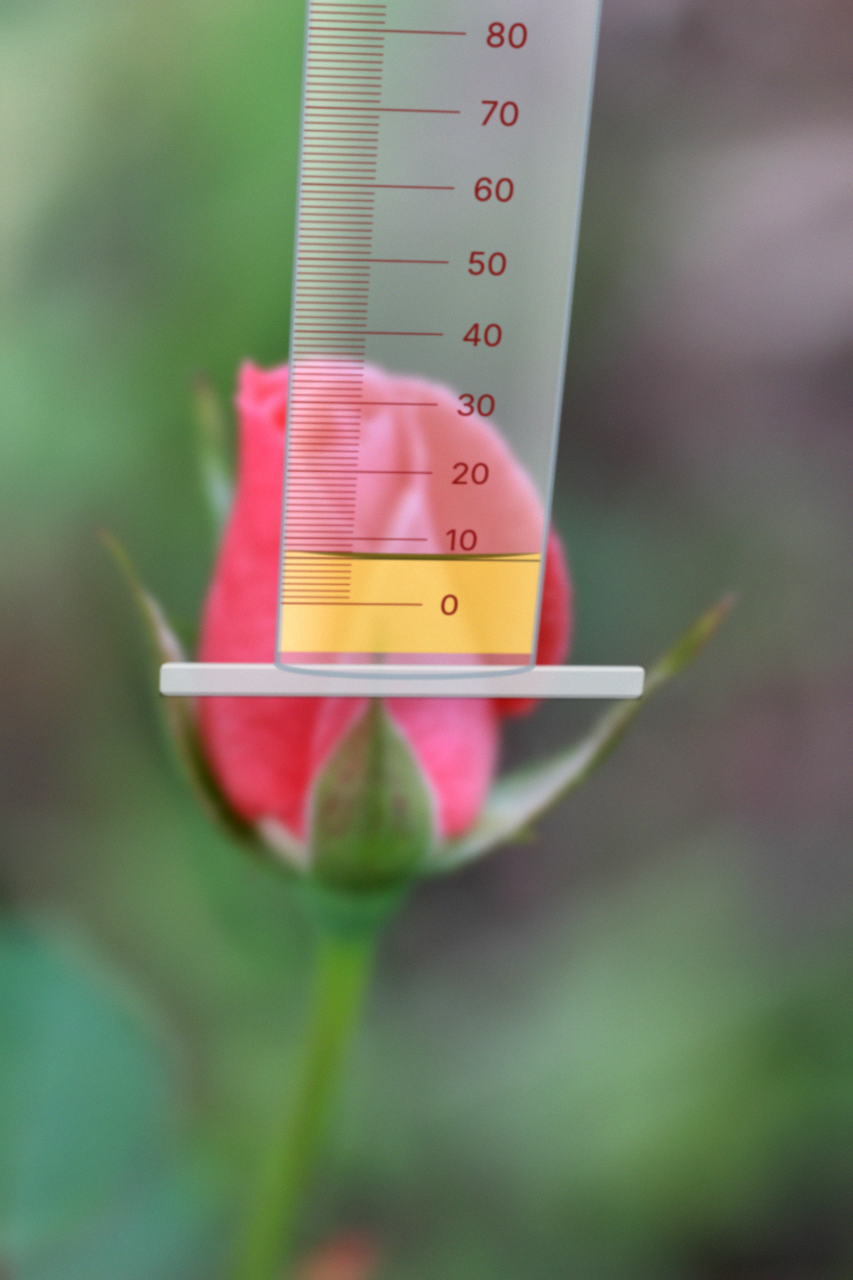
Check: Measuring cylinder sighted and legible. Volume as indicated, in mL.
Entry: 7 mL
